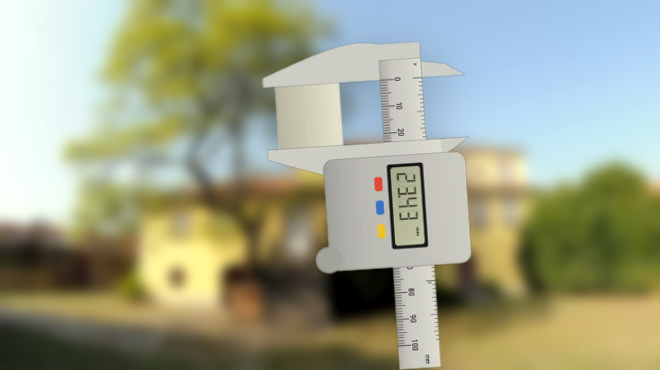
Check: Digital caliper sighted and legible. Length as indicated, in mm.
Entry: 23.43 mm
